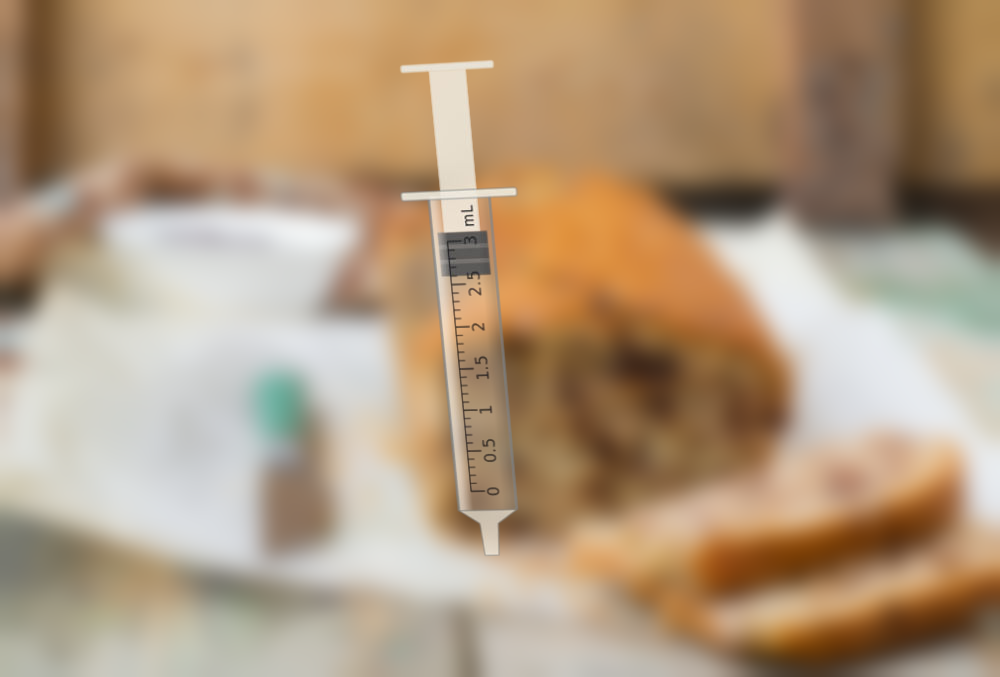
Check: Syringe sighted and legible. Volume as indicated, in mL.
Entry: 2.6 mL
